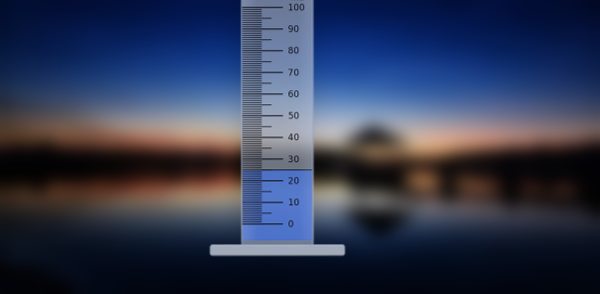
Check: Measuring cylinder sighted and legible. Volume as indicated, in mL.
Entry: 25 mL
